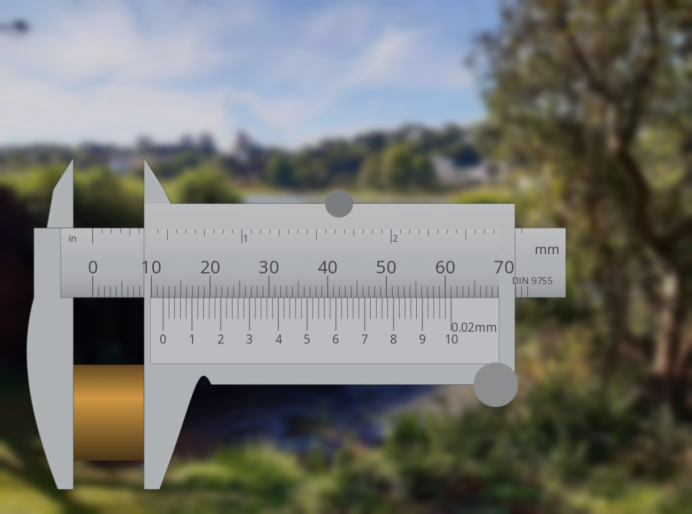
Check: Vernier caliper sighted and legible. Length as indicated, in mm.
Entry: 12.0 mm
